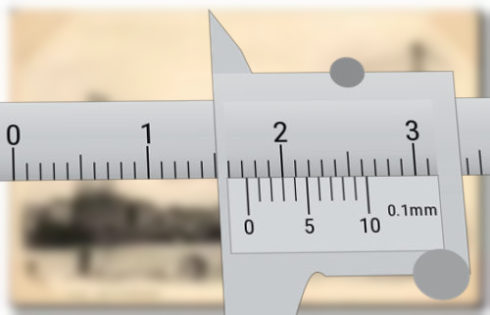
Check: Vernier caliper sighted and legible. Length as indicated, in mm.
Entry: 17.3 mm
